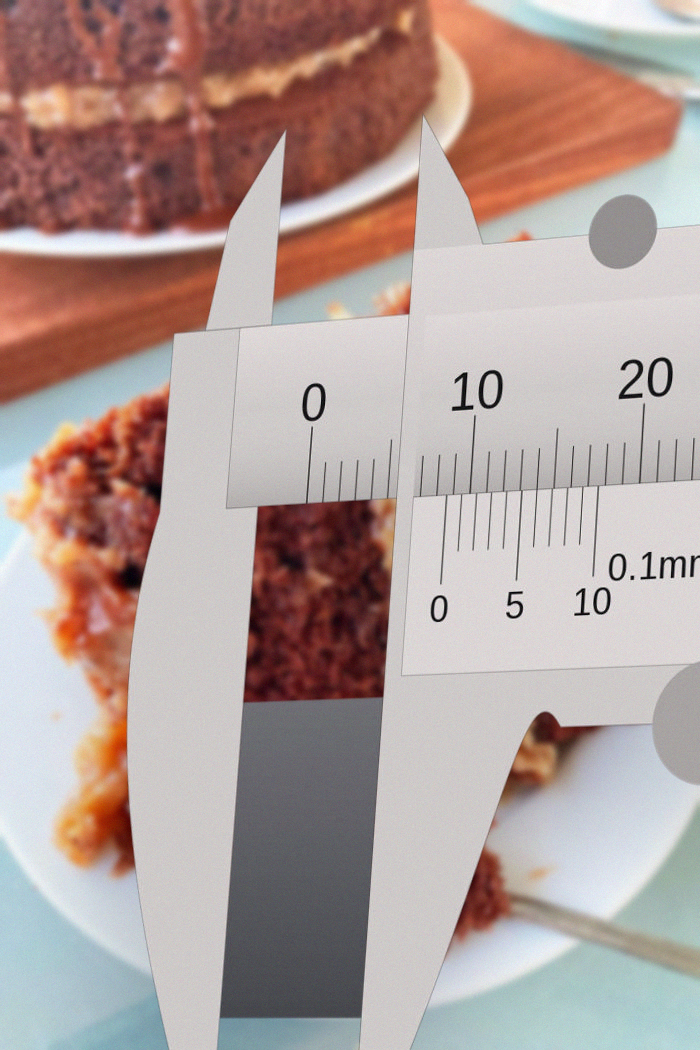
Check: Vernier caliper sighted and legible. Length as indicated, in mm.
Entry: 8.6 mm
